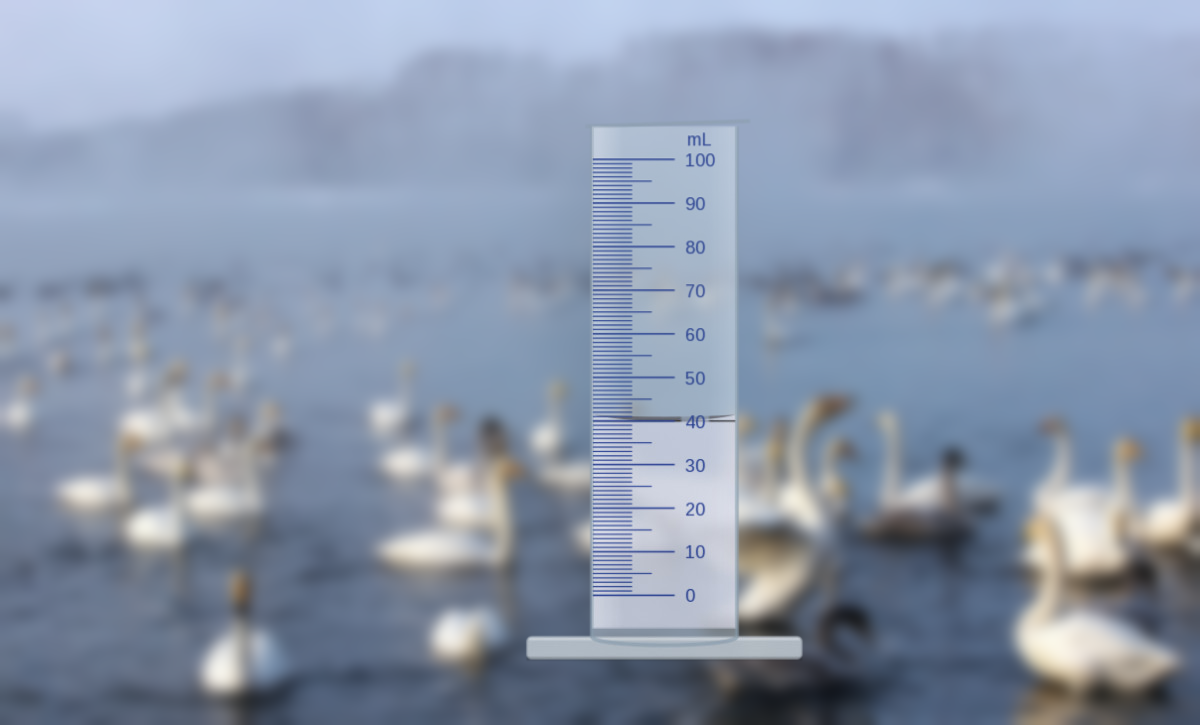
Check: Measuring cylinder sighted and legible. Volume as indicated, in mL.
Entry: 40 mL
